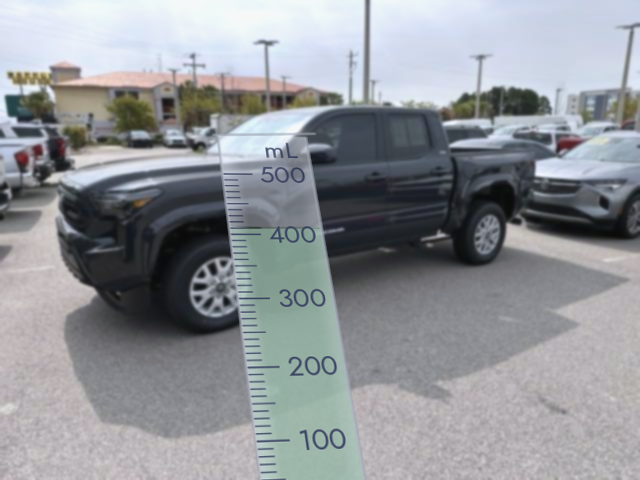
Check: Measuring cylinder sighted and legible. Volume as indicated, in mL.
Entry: 410 mL
